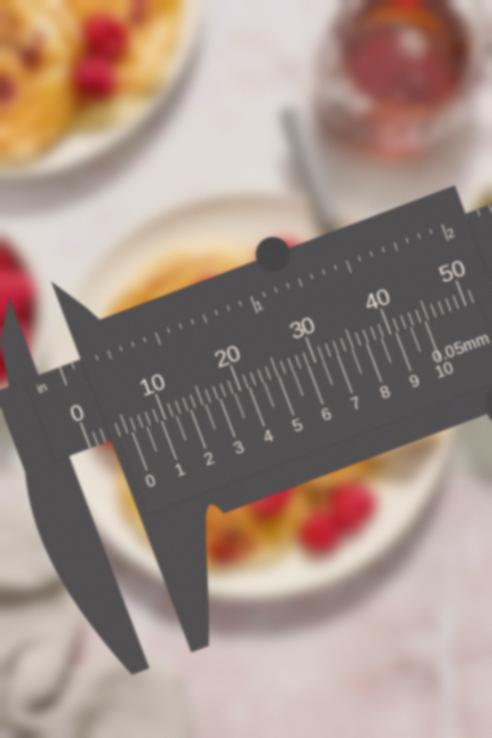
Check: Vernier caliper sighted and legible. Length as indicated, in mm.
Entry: 5.6 mm
